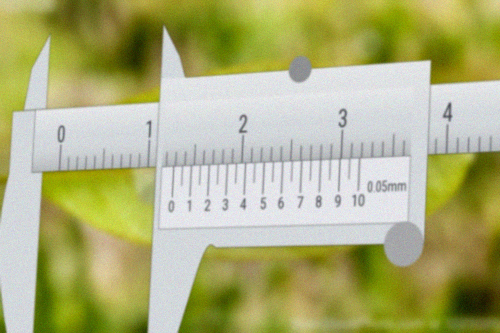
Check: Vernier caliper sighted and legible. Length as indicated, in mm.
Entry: 12.8 mm
